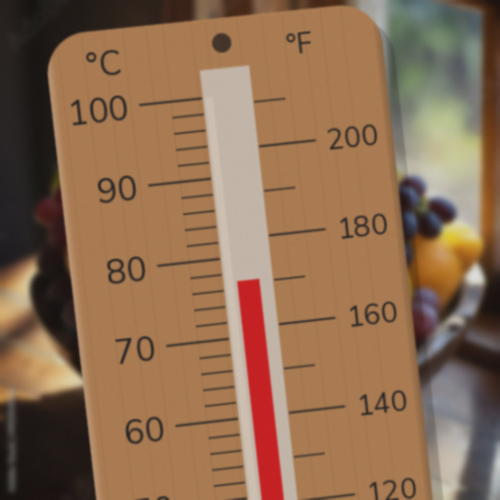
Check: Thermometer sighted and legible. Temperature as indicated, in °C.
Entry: 77 °C
